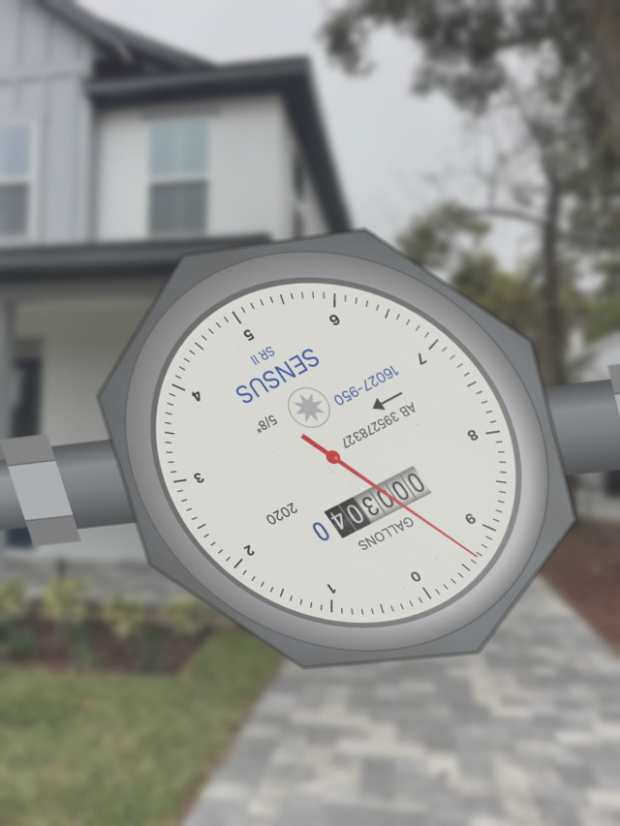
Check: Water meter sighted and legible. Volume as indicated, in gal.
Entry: 3039.3 gal
